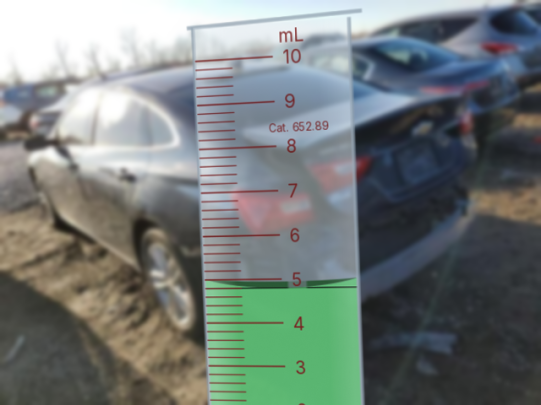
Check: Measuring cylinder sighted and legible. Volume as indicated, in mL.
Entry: 4.8 mL
